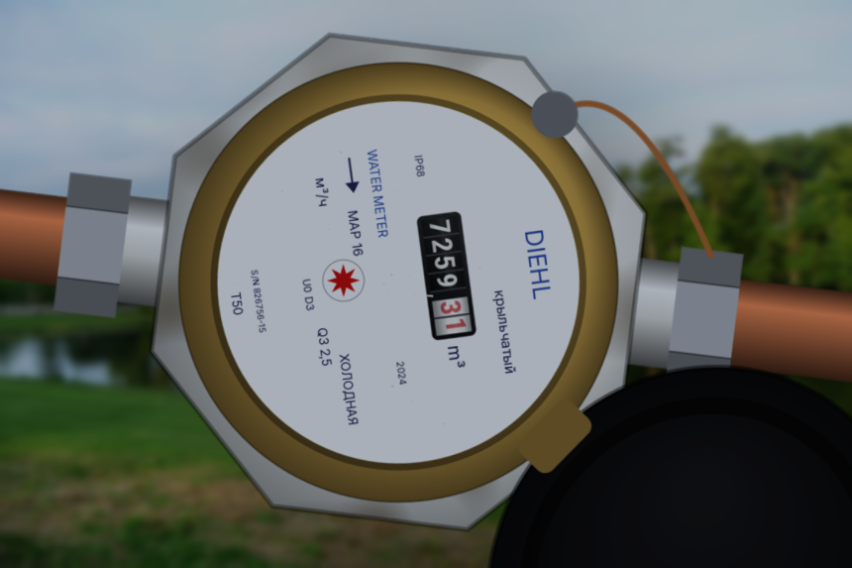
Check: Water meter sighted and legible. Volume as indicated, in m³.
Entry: 7259.31 m³
